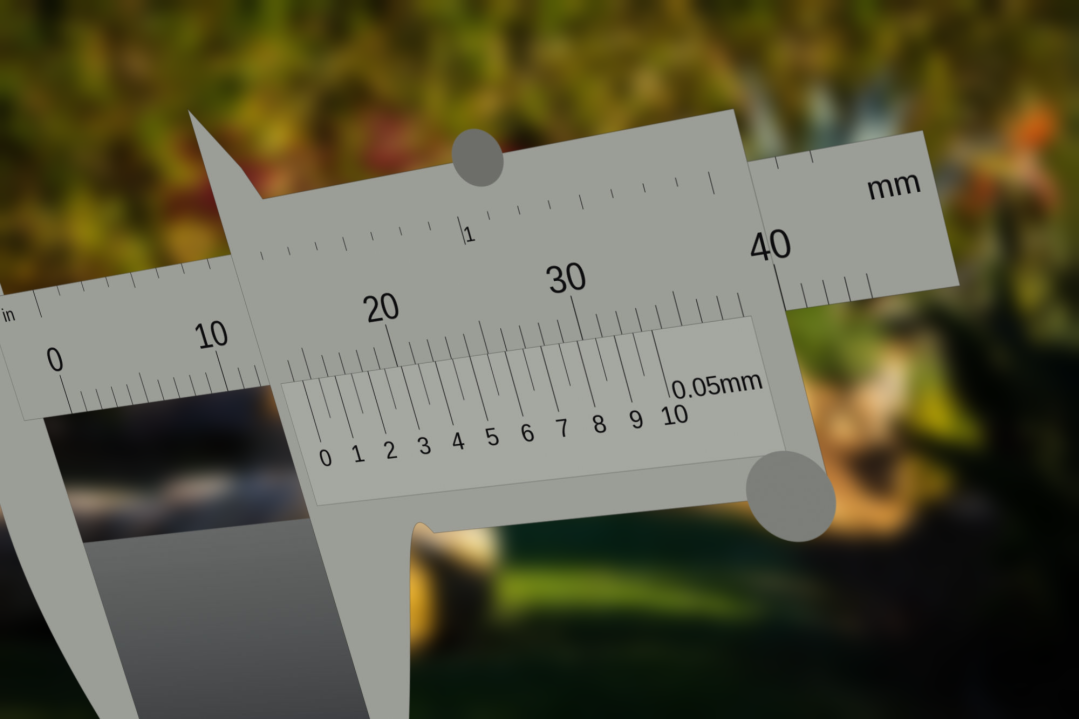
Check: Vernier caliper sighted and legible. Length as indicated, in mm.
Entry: 14.5 mm
